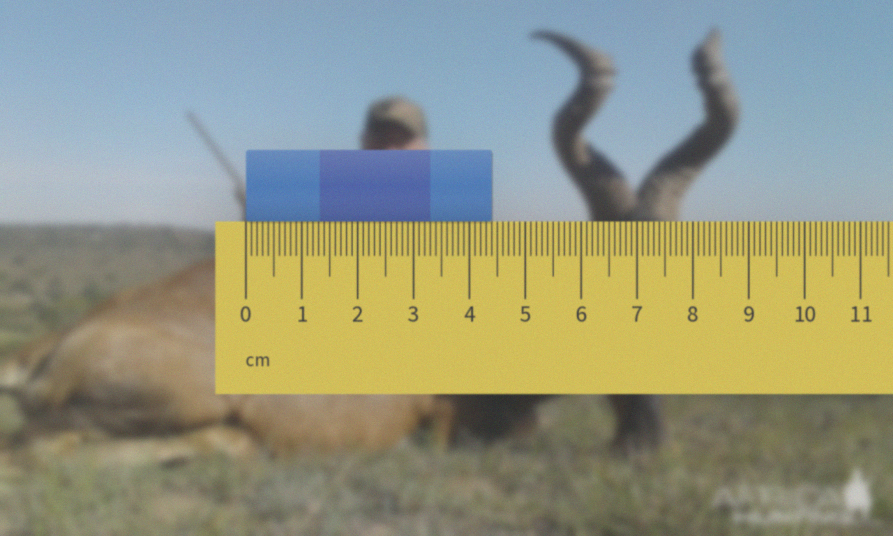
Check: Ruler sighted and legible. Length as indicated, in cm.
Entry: 4.4 cm
